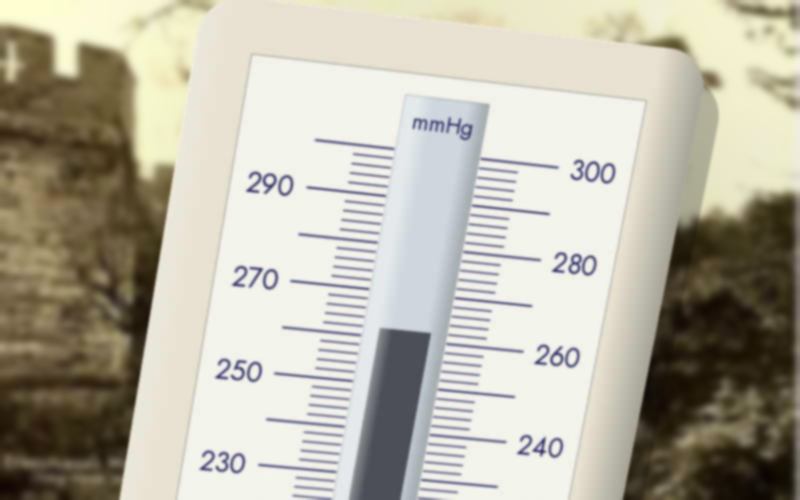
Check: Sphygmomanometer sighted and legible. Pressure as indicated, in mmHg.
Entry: 262 mmHg
